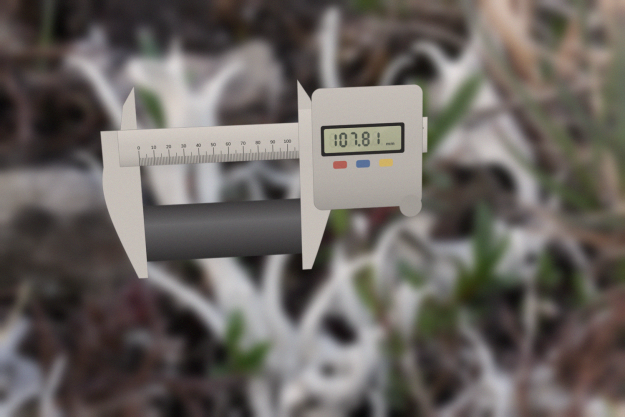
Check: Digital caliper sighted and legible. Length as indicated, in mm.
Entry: 107.81 mm
